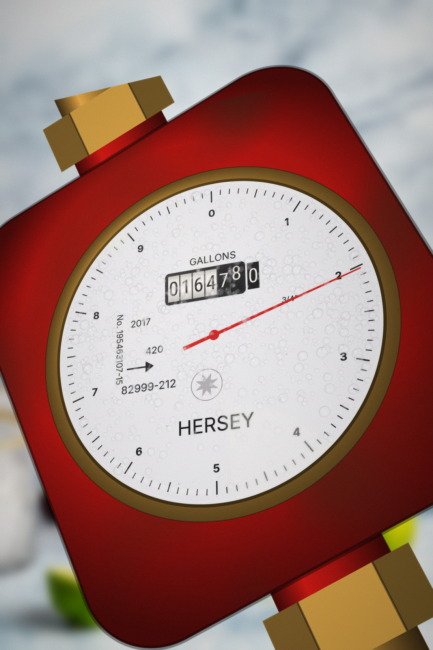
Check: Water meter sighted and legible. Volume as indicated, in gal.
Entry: 164782.0 gal
